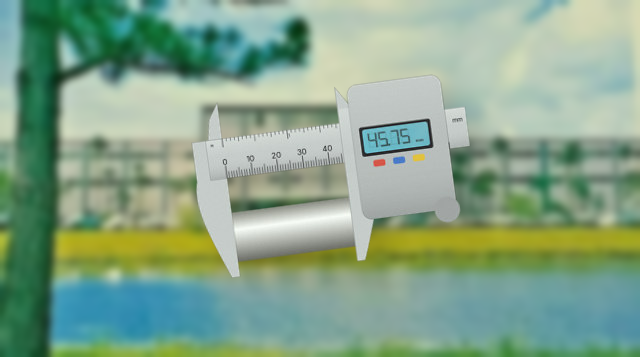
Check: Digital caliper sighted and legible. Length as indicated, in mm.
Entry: 45.75 mm
